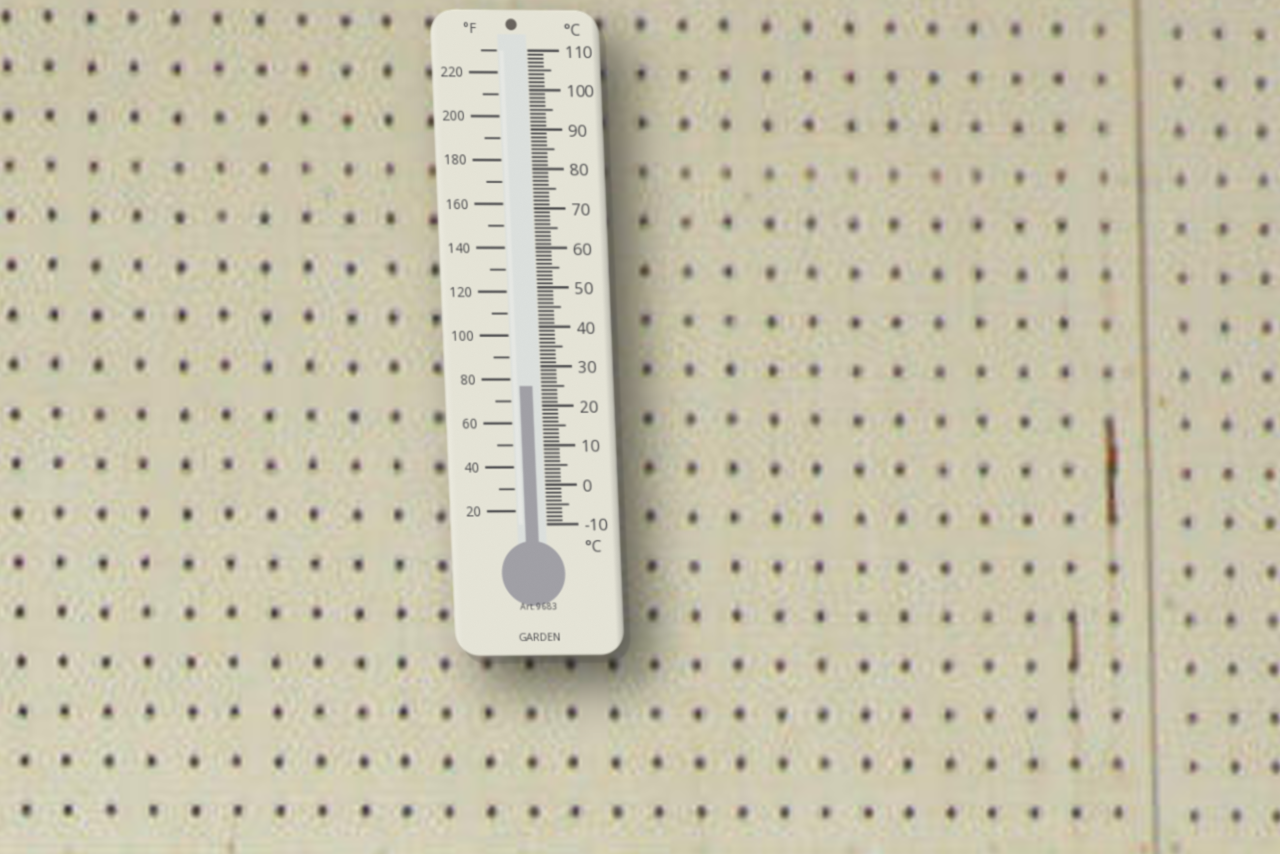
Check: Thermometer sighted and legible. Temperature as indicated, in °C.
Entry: 25 °C
